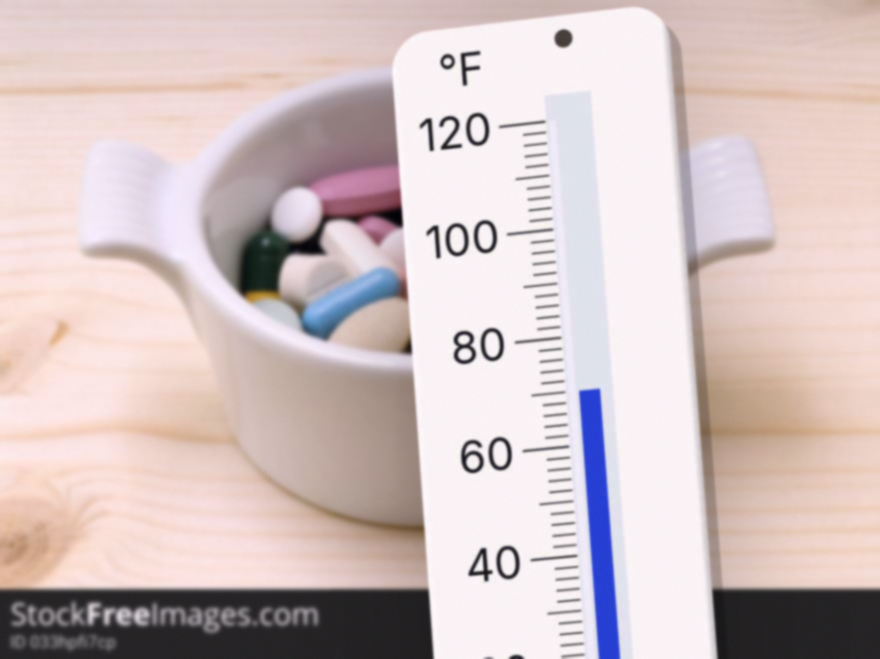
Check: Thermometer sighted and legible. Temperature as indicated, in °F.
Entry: 70 °F
